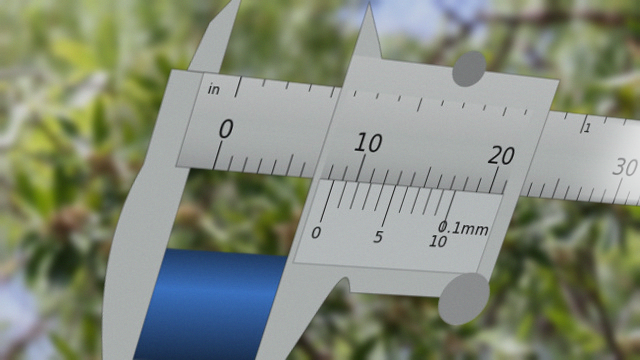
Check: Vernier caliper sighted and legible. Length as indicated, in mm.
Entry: 8.4 mm
